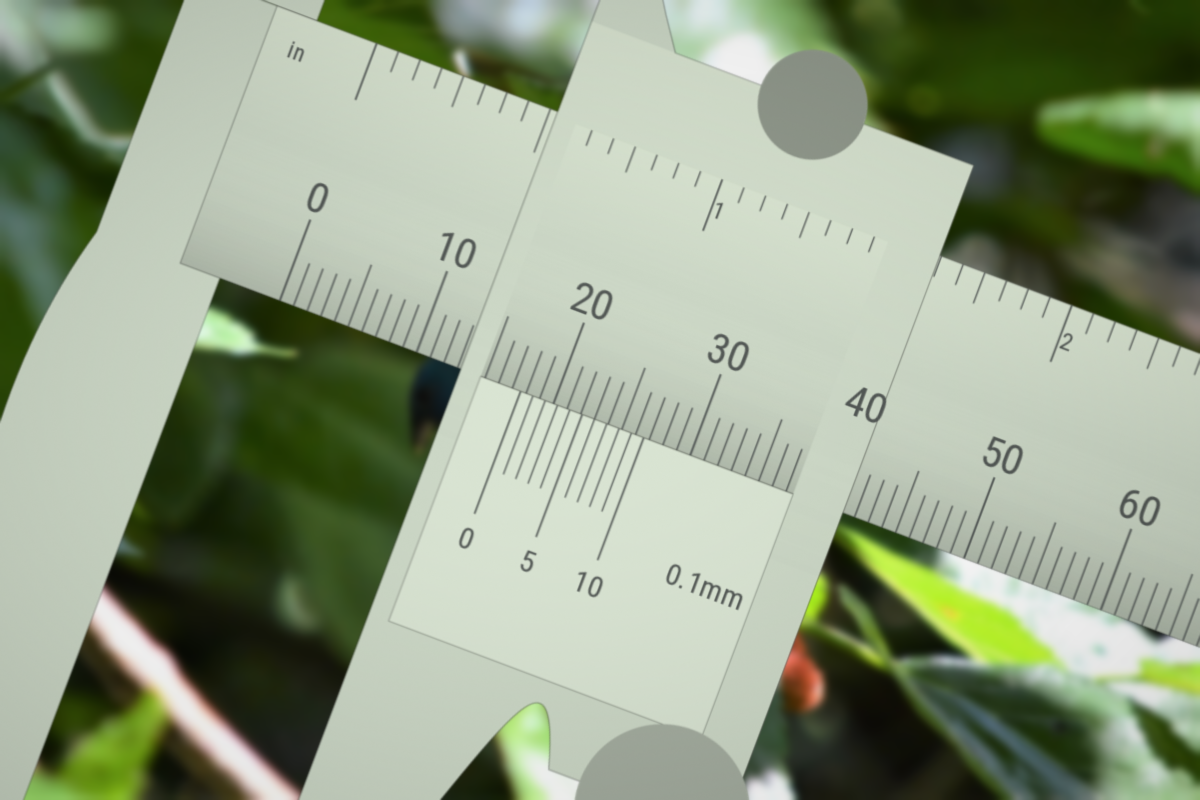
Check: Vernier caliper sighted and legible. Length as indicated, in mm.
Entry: 17.6 mm
